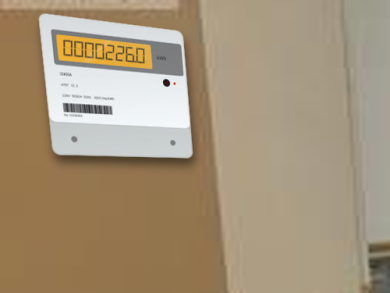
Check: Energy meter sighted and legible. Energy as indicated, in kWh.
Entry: 226.0 kWh
